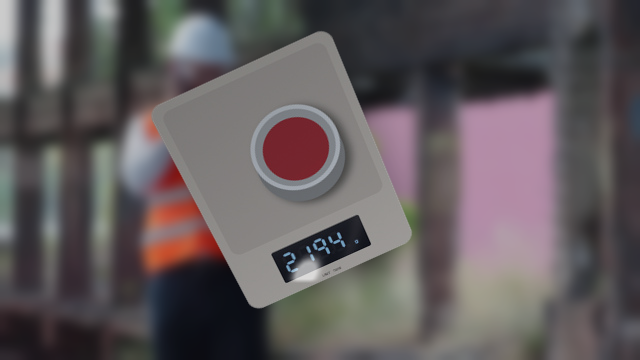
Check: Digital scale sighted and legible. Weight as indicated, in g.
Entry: 2194 g
